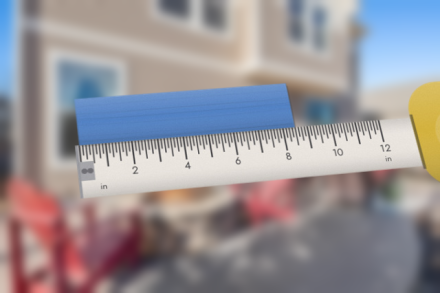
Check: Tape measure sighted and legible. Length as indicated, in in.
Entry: 8.5 in
